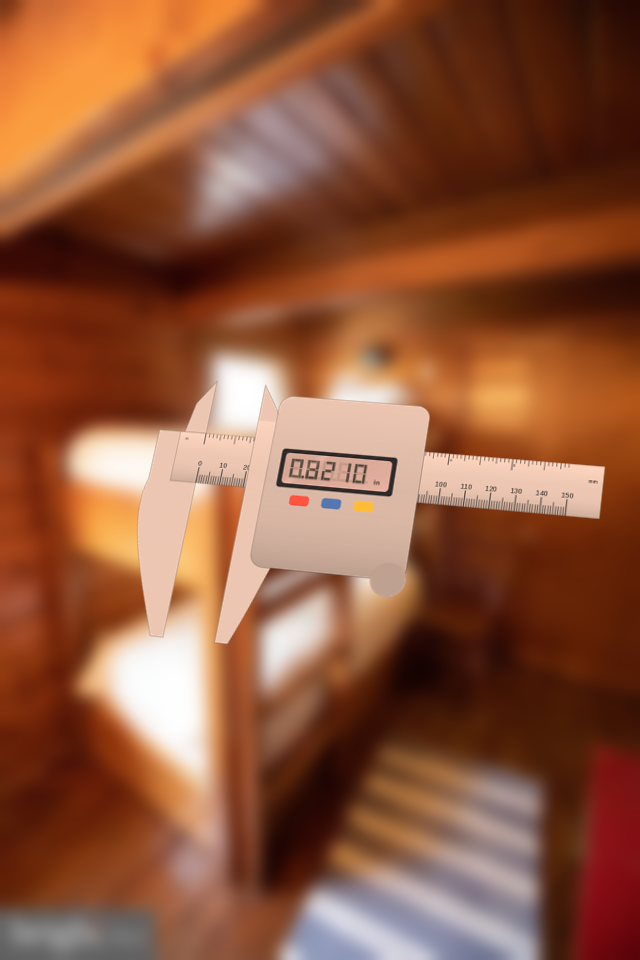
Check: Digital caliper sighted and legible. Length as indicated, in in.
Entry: 0.8210 in
